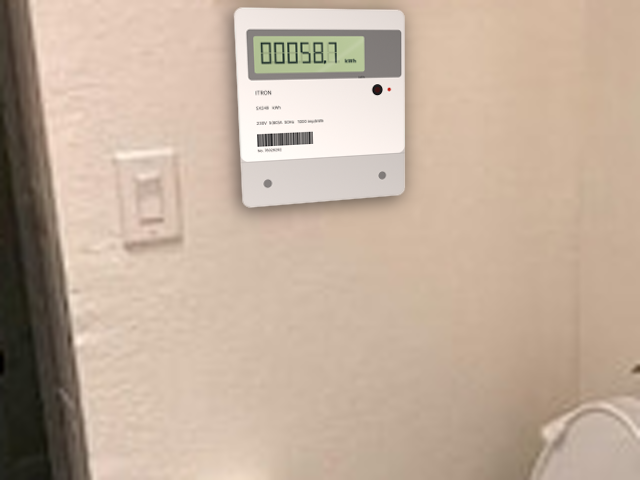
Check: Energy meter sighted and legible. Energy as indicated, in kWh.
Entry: 58.7 kWh
